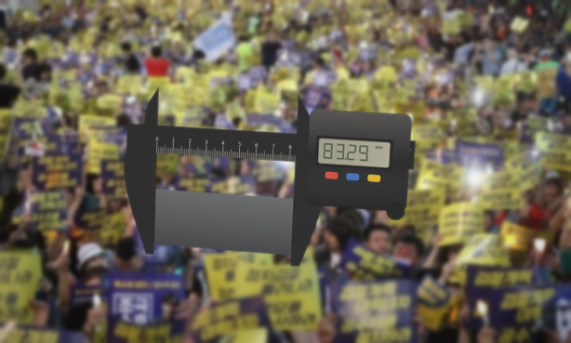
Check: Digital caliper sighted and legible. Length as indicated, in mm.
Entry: 83.29 mm
